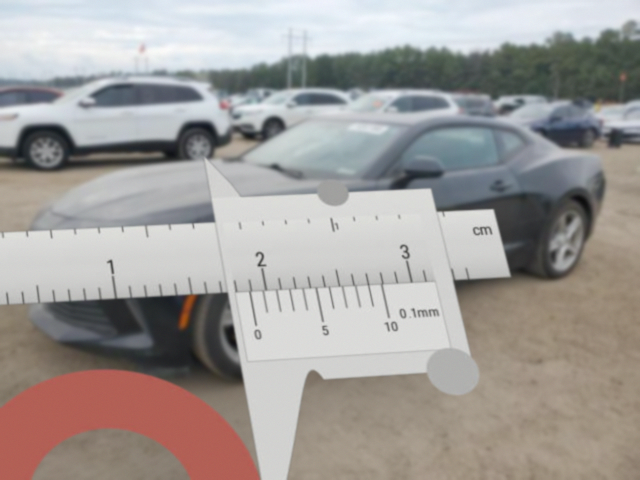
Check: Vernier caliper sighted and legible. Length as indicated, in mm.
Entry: 18.9 mm
